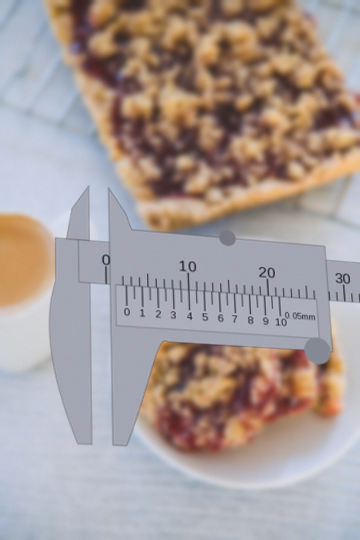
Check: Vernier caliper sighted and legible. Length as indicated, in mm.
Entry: 2.4 mm
